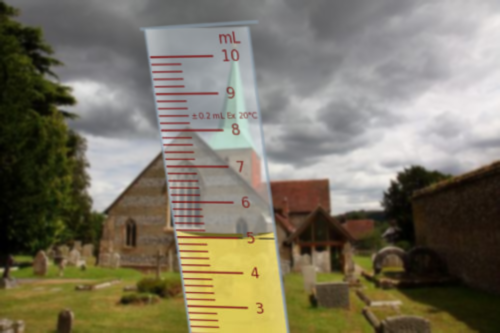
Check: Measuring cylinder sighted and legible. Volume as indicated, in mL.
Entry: 5 mL
